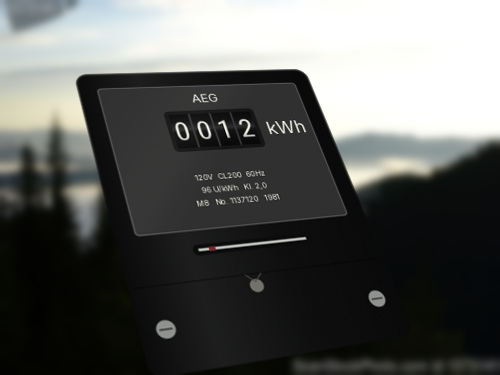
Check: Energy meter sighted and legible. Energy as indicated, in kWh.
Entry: 12 kWh
